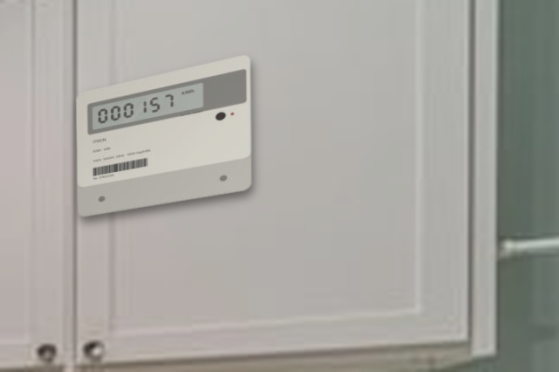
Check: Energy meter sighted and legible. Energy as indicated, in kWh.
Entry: 157 kWh
